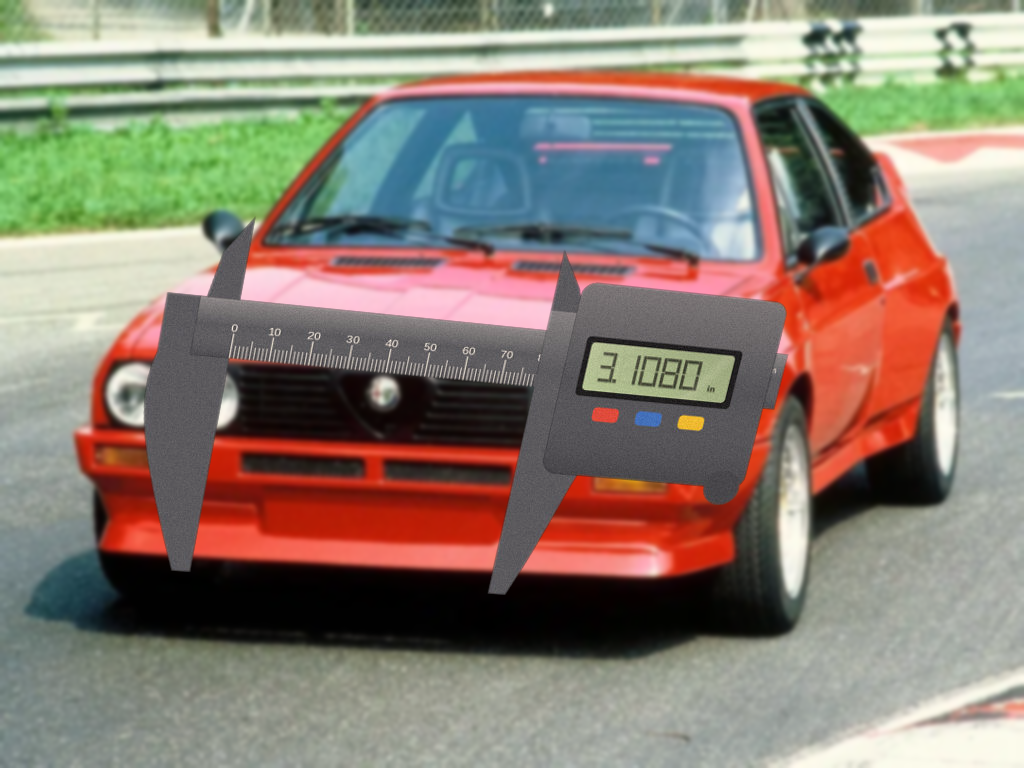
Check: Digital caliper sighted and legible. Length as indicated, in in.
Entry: 3.1080 in
